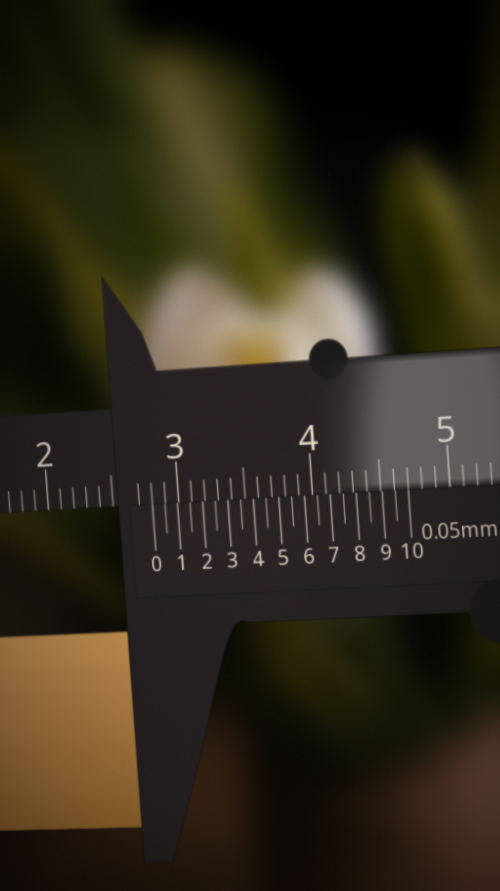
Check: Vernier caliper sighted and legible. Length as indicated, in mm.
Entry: 28.0 mm
